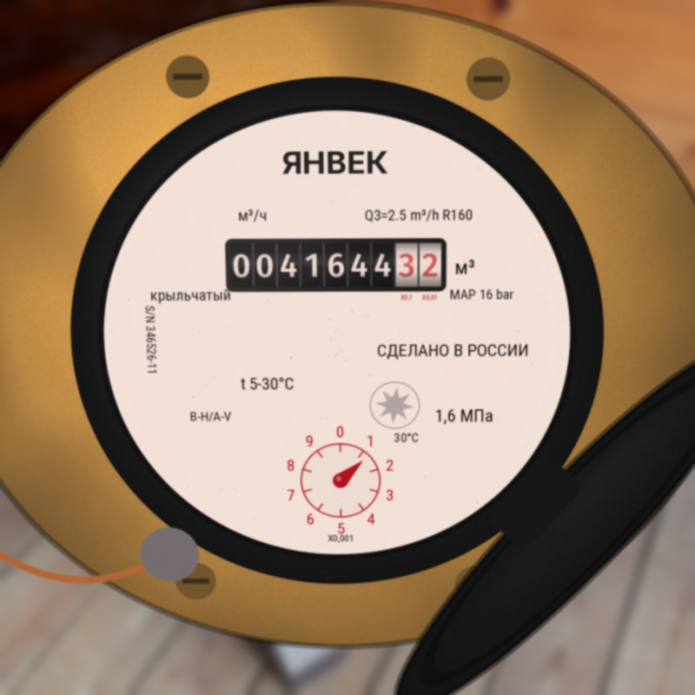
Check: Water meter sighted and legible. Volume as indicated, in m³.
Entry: 41644.321 m³
